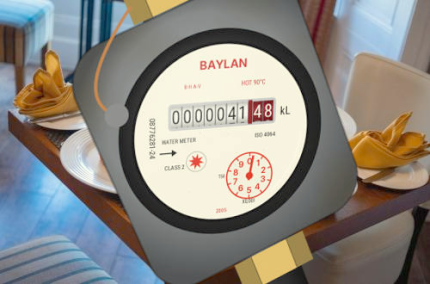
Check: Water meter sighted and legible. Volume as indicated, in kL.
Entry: 41.480 kL
